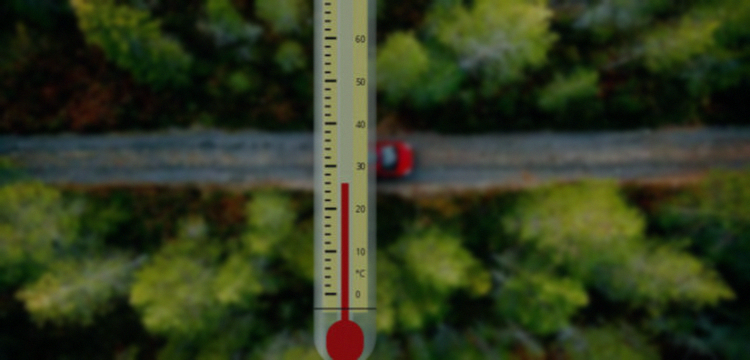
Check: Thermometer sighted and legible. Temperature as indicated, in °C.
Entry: 26 °C
